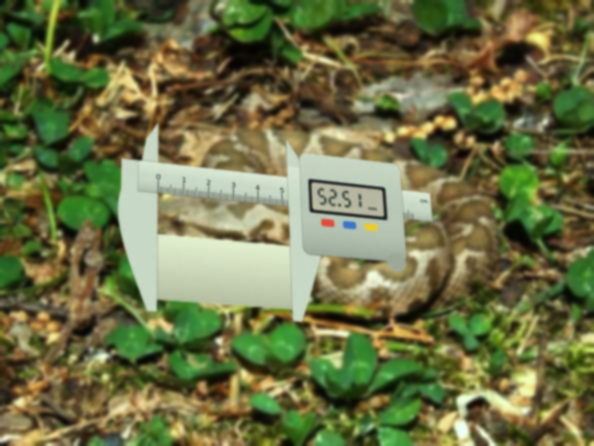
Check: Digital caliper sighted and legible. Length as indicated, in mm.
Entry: 52.51 mm
